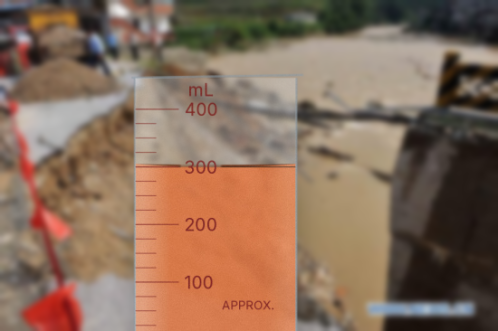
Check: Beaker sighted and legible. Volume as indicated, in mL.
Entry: 300 mL
